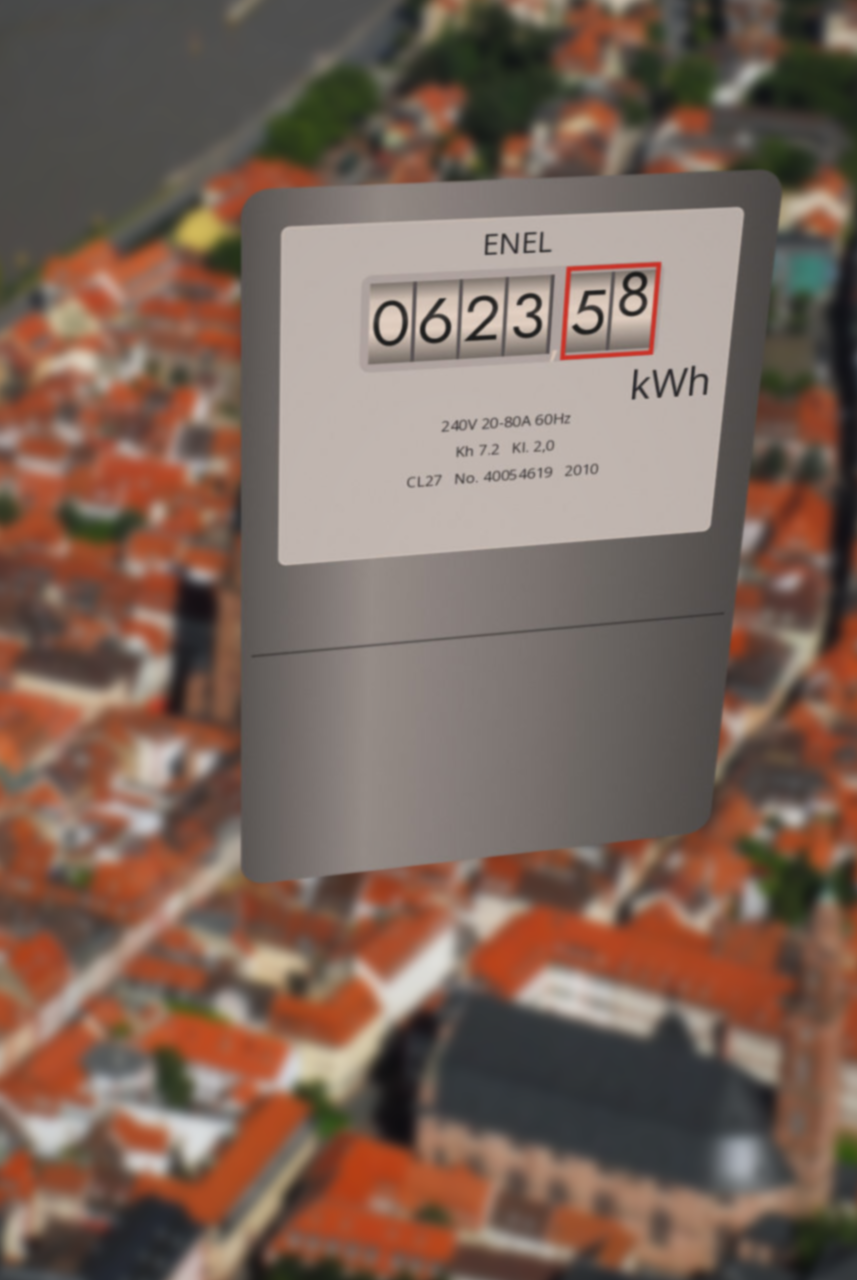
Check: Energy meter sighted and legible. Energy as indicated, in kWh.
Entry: 623.58 kWh
